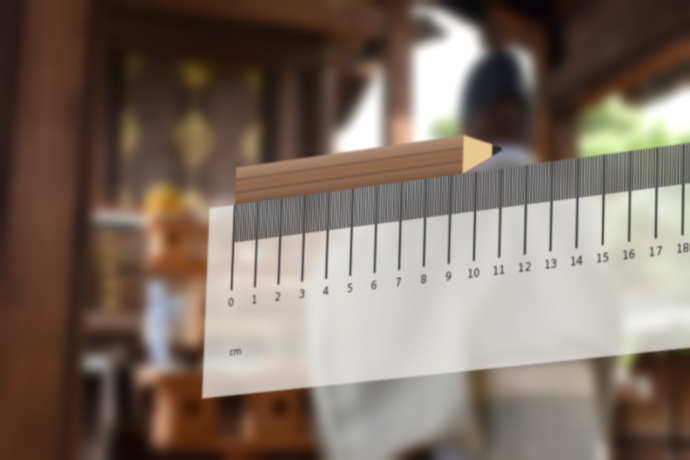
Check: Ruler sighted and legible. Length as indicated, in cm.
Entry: 11 cm
